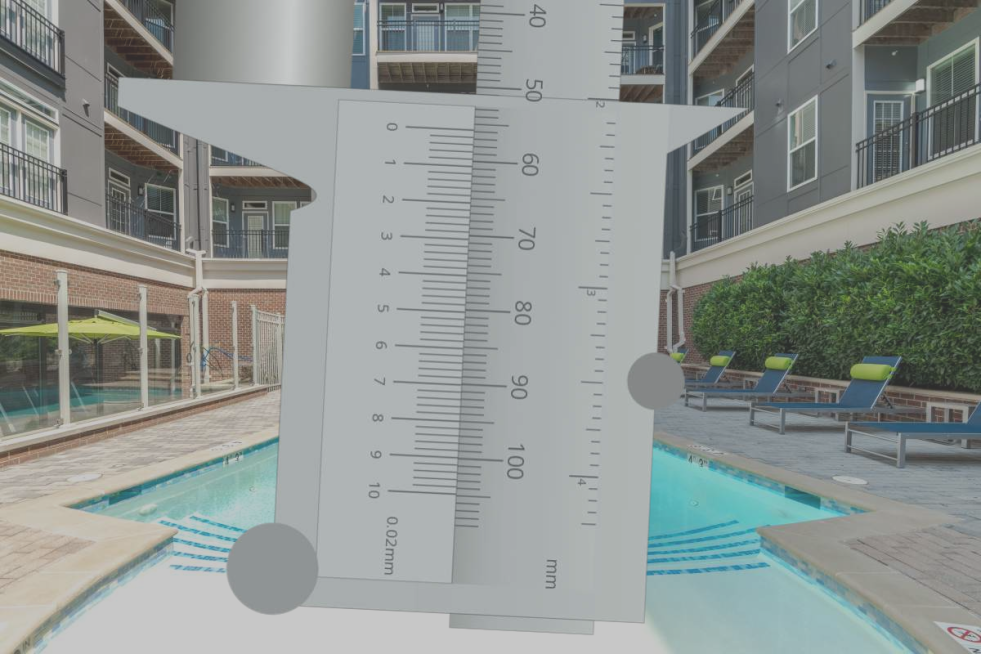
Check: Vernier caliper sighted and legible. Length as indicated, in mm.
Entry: 55.8 mm
